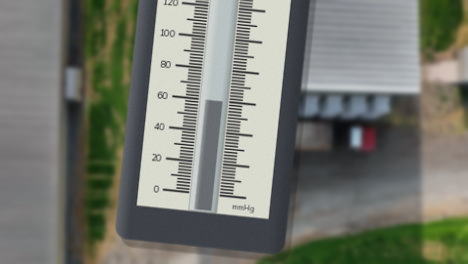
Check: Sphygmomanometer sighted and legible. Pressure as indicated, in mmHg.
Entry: 60 mmHg
